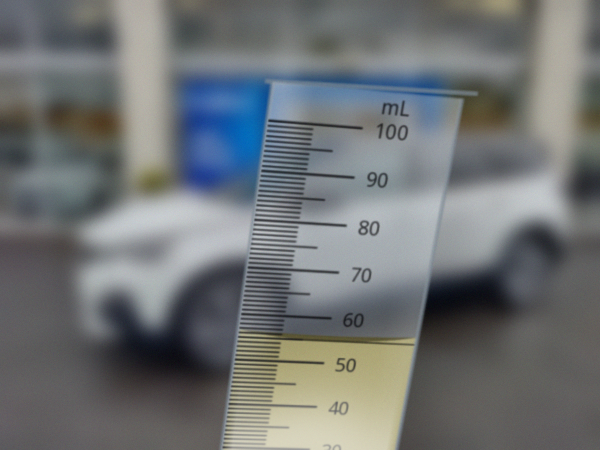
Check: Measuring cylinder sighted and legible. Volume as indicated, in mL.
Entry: 55 mL
